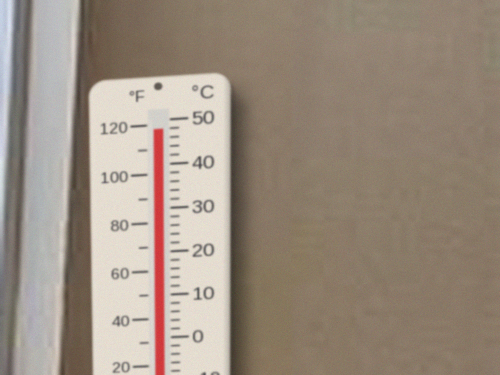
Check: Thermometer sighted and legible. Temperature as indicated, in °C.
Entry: 48 °C
